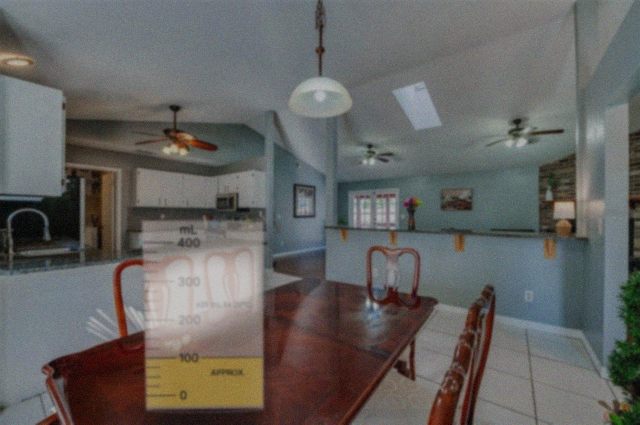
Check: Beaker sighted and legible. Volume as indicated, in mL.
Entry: 100 mL
